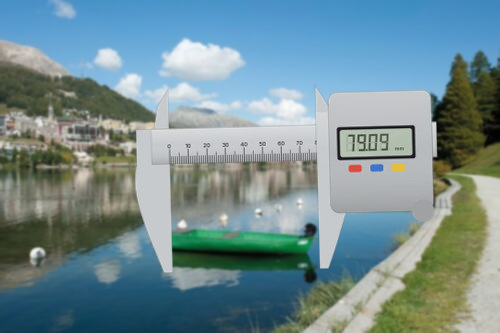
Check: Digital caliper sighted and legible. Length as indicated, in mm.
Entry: 79.09 mm
